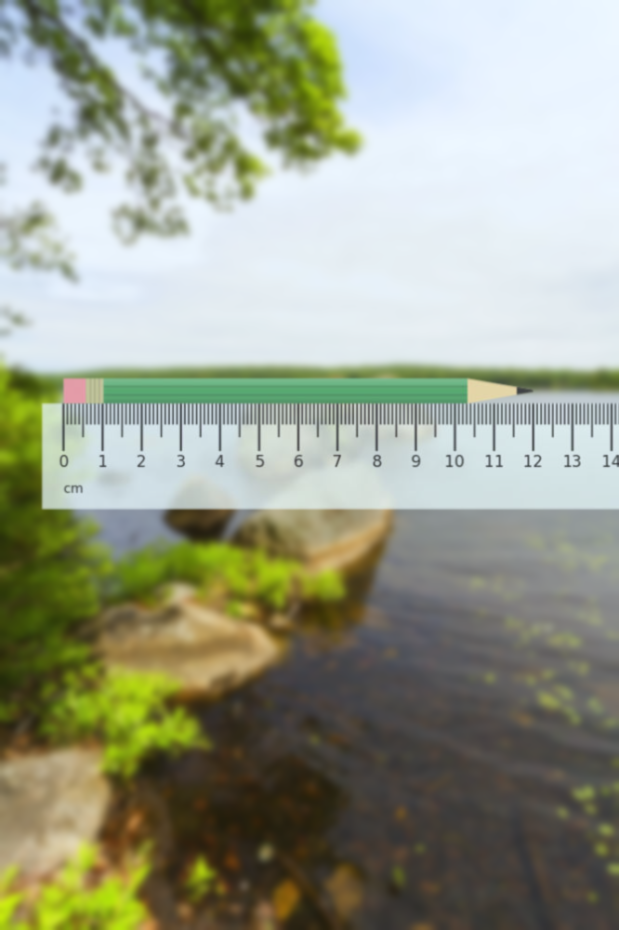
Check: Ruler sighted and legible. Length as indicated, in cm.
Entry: 12 cm
